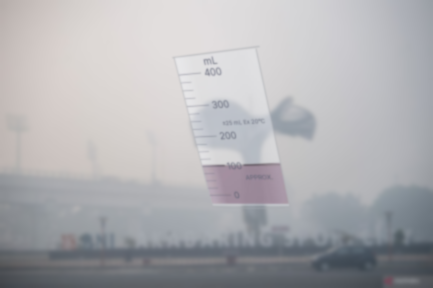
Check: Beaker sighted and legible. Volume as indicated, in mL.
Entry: 100 mL
